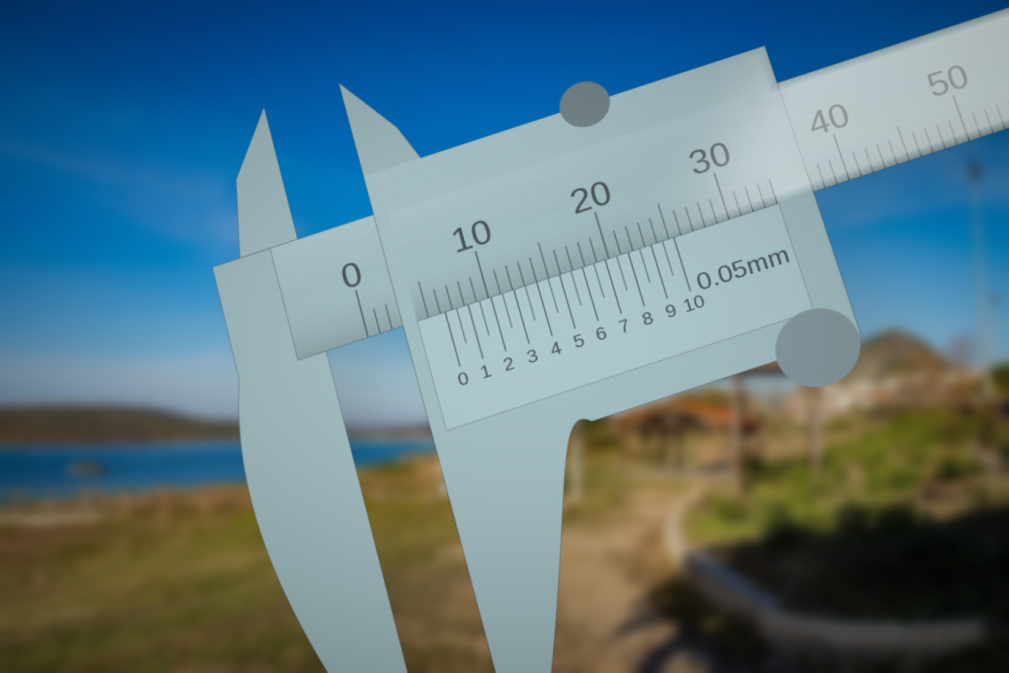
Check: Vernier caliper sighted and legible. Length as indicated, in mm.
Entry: 6.4 mm
